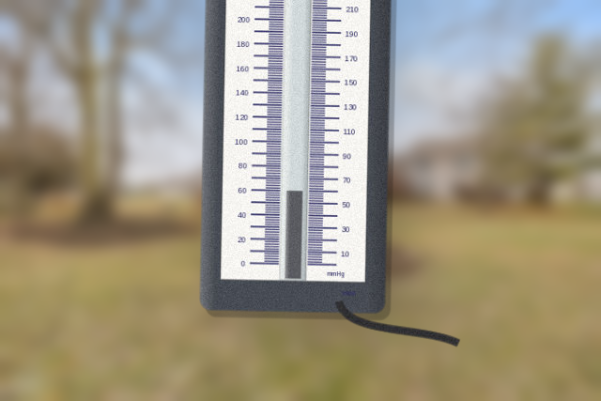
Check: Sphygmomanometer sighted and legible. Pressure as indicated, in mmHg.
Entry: 60 mmHg
